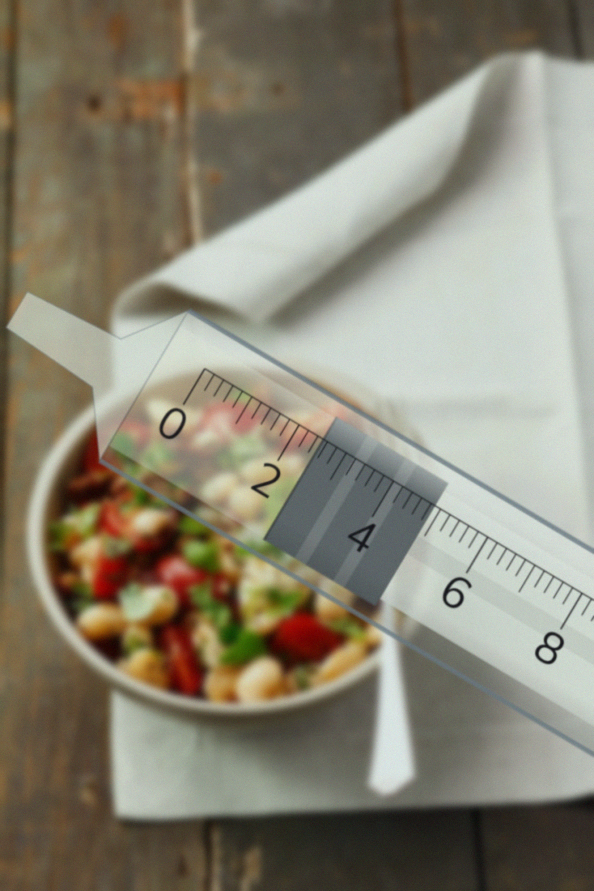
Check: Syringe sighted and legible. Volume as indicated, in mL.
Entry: 2.5 mL
